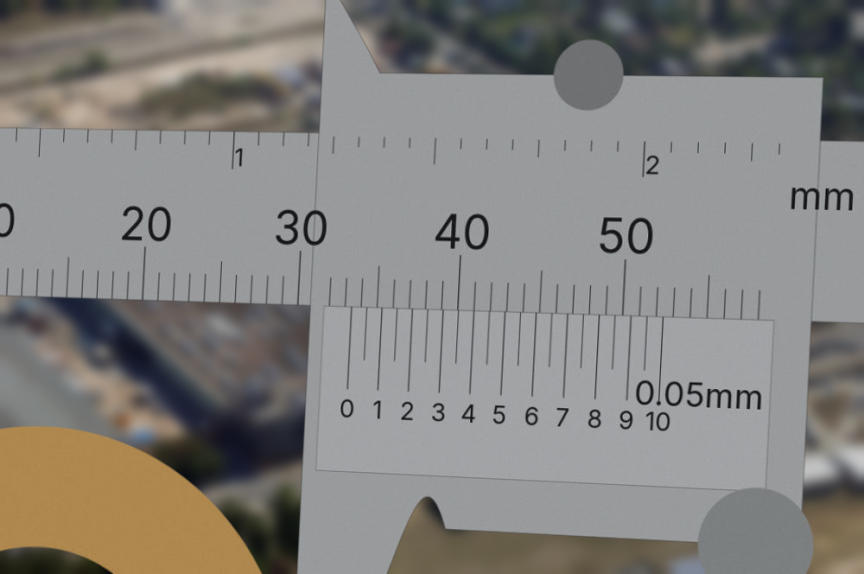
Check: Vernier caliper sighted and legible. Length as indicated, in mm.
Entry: 33.4 mm
